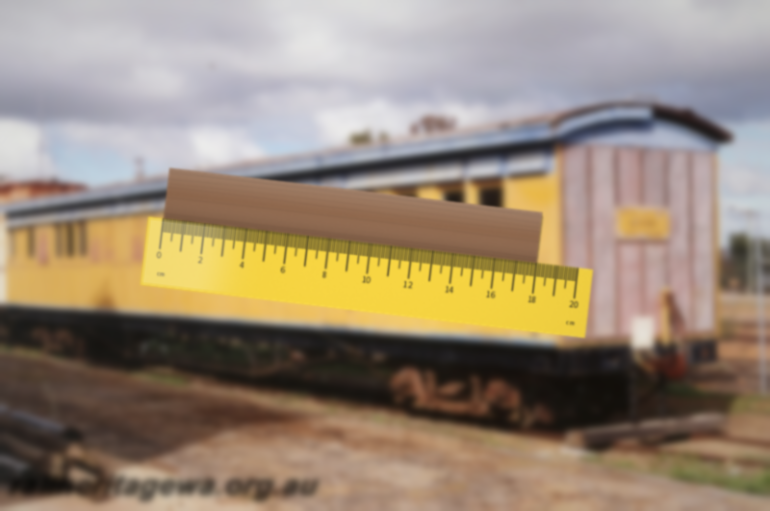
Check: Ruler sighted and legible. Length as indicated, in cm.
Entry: 18 cm
